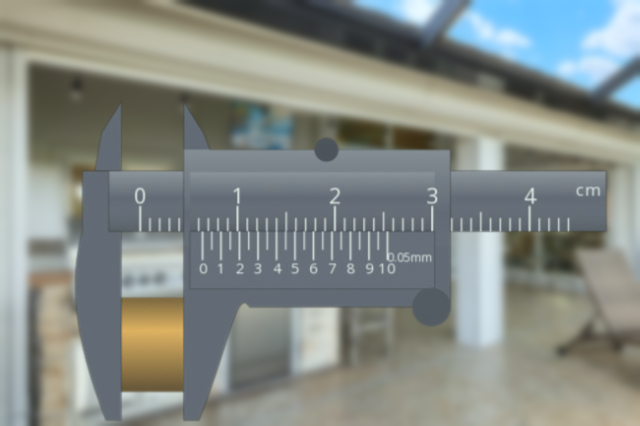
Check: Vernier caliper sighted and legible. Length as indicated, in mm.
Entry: 6.4 mm
